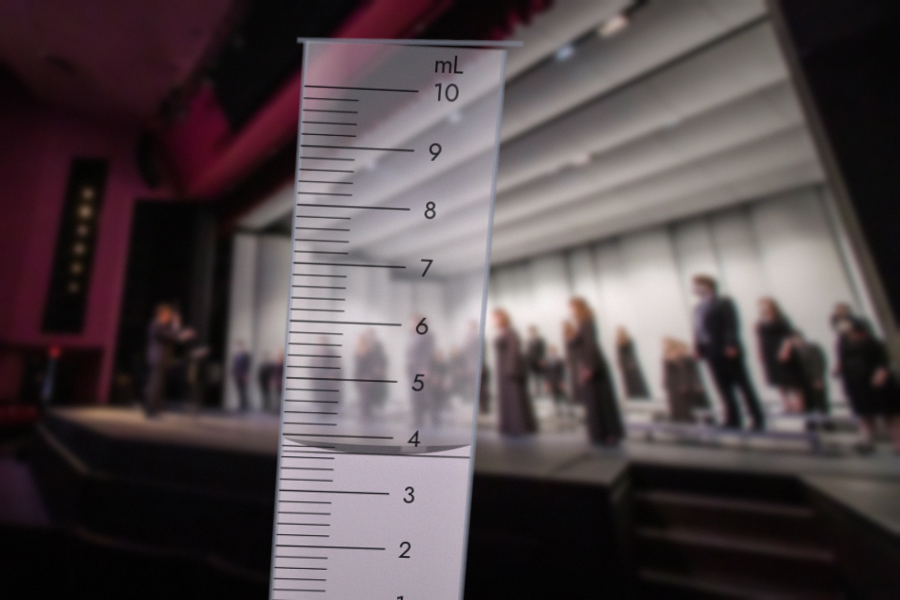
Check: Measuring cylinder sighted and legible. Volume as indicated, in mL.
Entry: 3.7 mL
